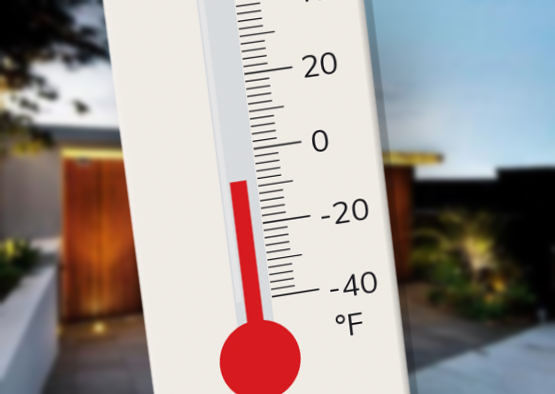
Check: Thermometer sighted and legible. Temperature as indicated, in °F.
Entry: -8 °F
